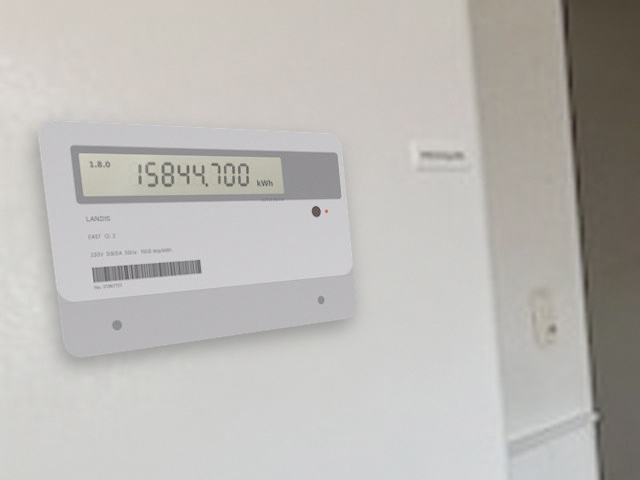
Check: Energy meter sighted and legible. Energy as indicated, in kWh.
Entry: 15844.700 kWh
